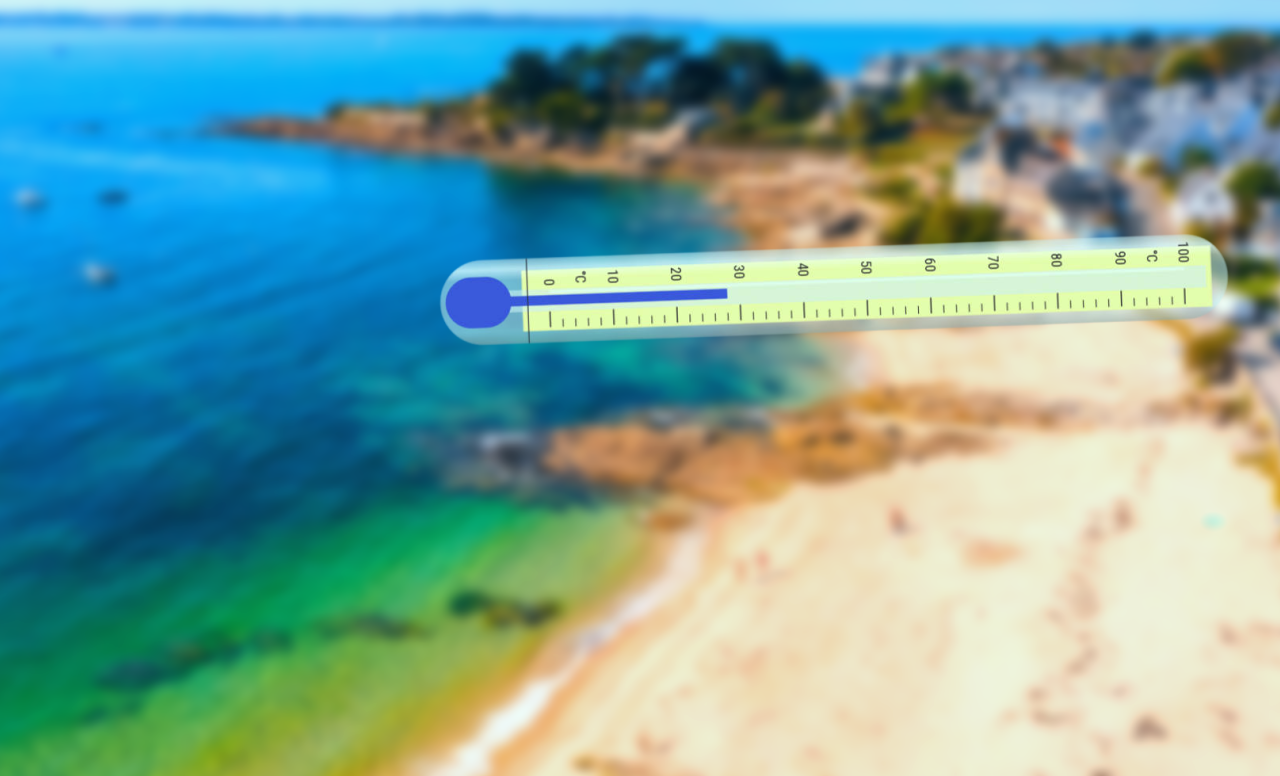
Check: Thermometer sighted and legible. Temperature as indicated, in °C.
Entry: 28 °C
